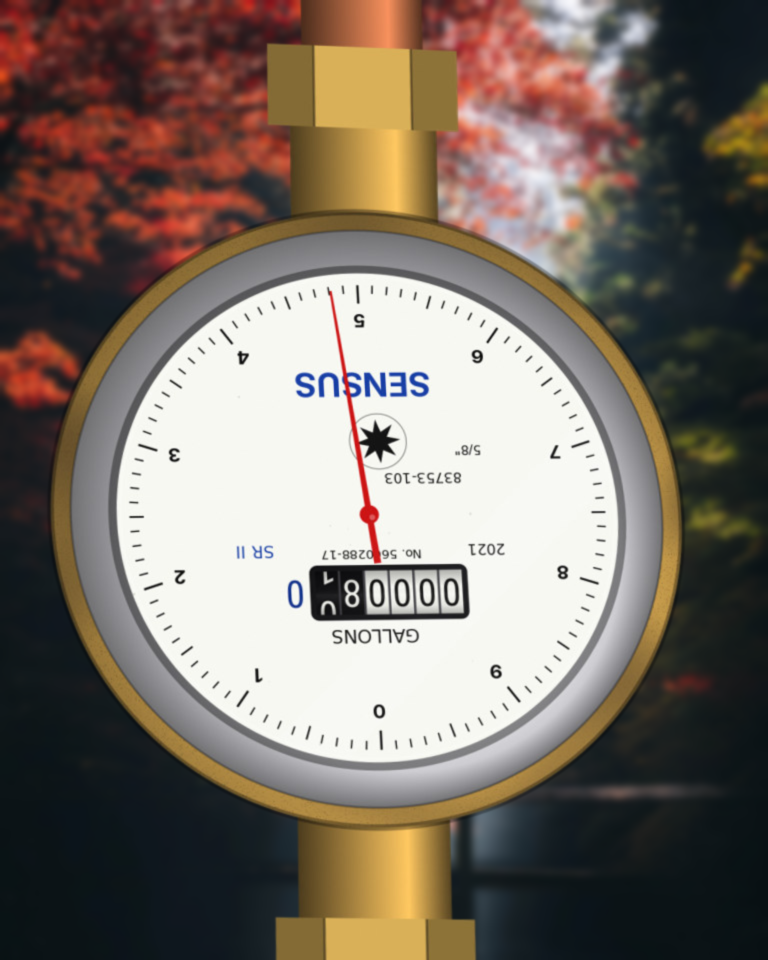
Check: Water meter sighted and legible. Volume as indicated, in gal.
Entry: 804.8 gal
